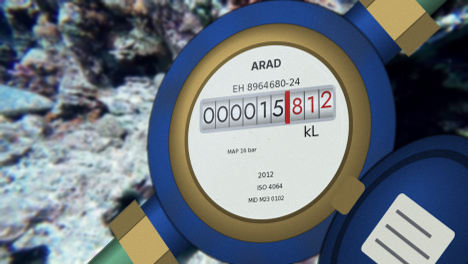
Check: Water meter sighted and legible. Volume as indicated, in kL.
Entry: 15.812 kL
